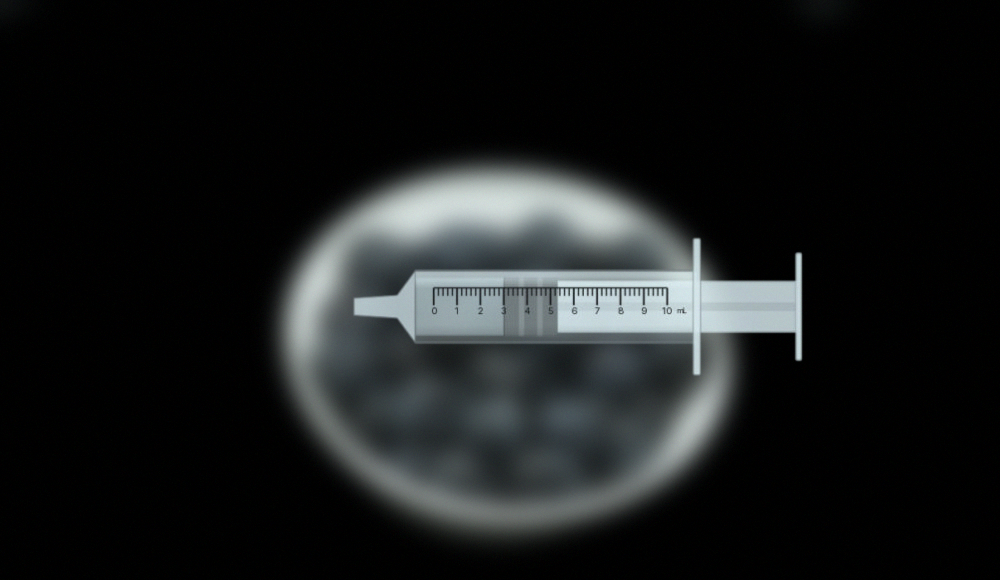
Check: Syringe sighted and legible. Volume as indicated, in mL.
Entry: 3 mL
